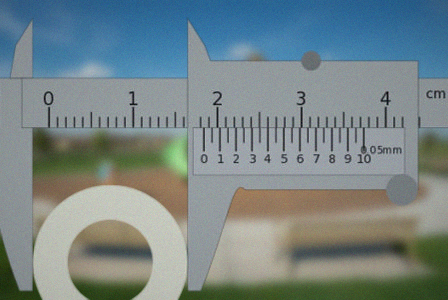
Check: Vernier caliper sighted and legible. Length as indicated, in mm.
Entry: 18.4 mm
